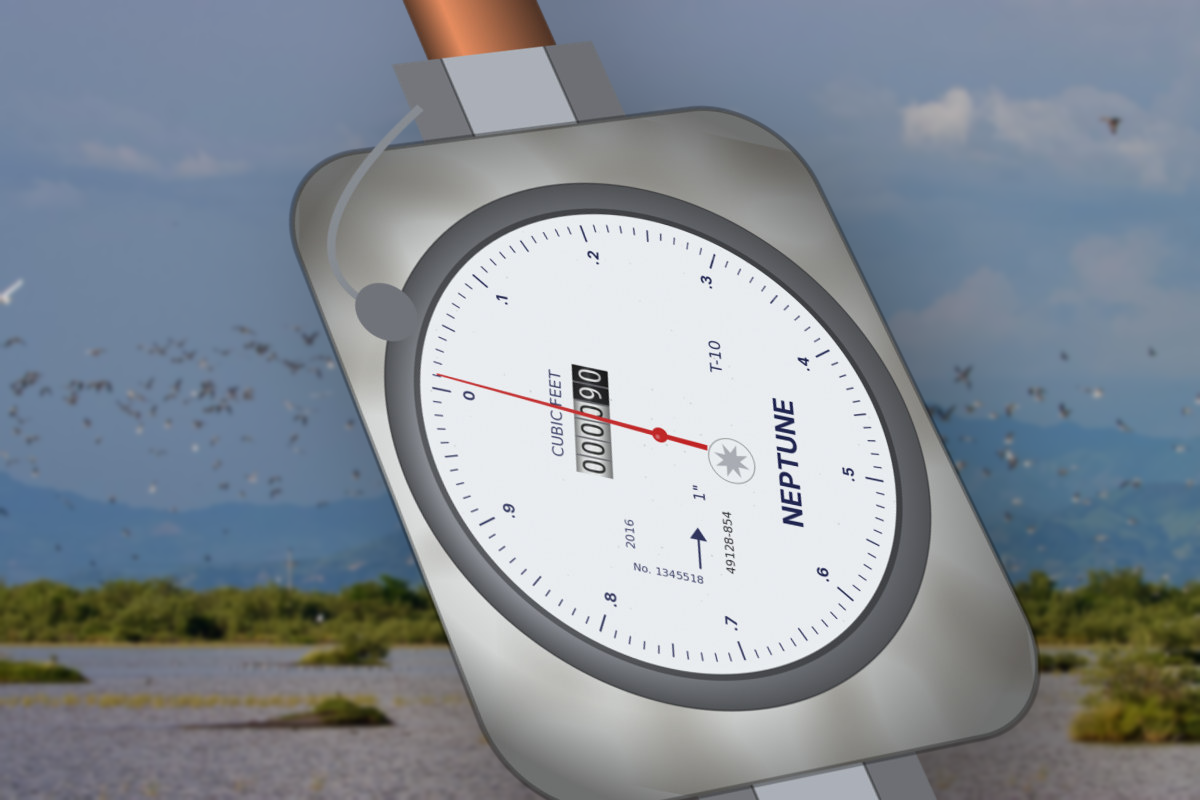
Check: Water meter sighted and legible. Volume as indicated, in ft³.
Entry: 90.01 ft³
